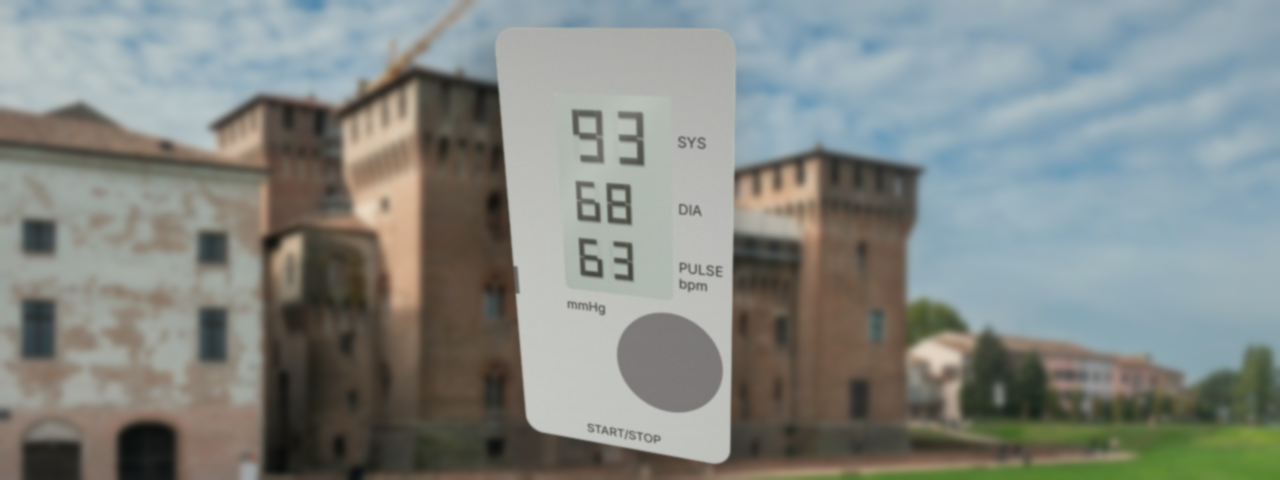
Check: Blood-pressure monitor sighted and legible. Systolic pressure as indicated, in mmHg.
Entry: 93 mmHg
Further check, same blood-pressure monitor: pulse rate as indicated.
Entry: 63 bpm
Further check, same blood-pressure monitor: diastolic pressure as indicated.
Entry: 68 mmHg
